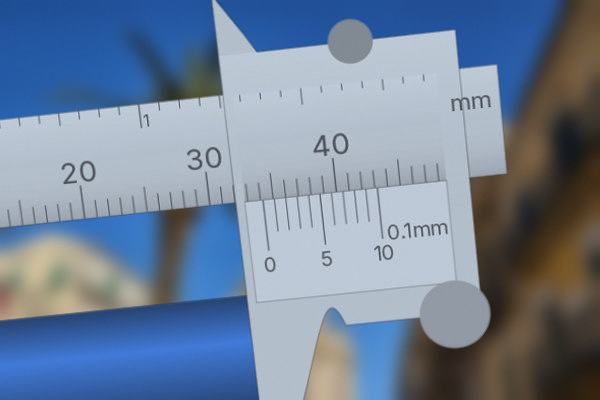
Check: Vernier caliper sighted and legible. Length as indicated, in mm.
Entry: 34.2 mm
